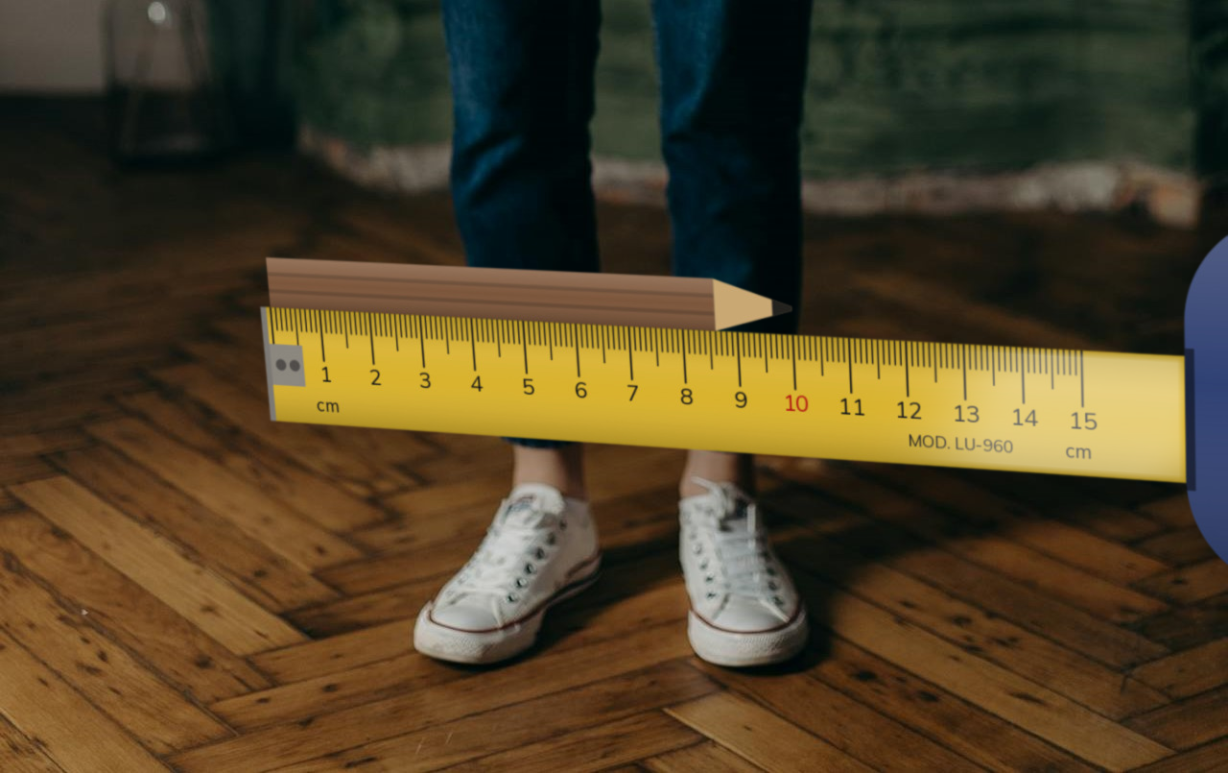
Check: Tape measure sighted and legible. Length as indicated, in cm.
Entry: 10 cm
